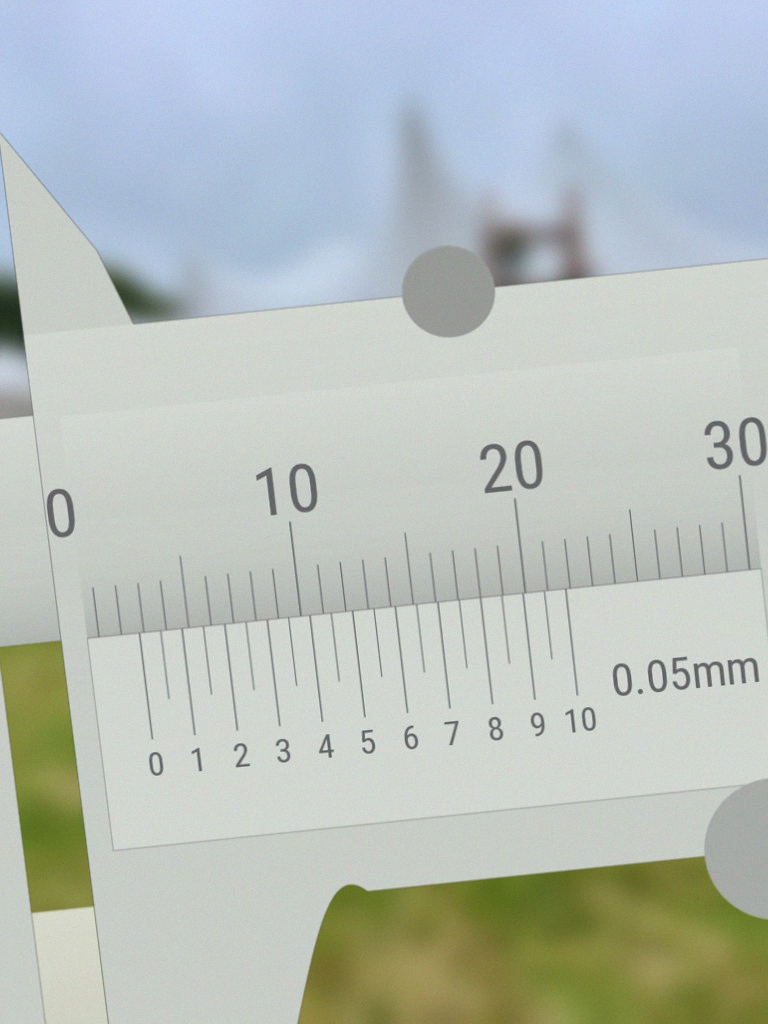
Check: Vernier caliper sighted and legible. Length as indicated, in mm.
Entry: 2.8 mm
